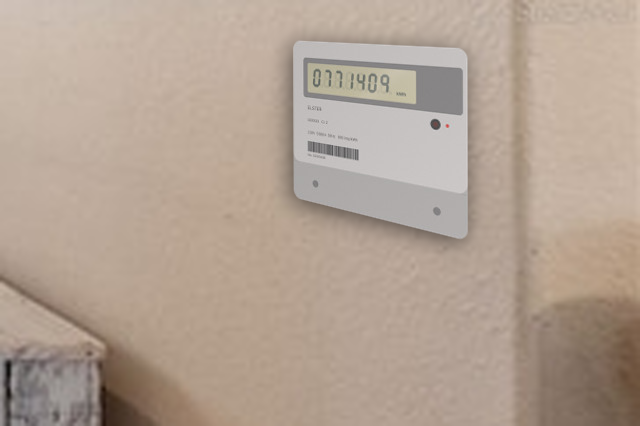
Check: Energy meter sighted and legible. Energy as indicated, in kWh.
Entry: 771409 kWh
